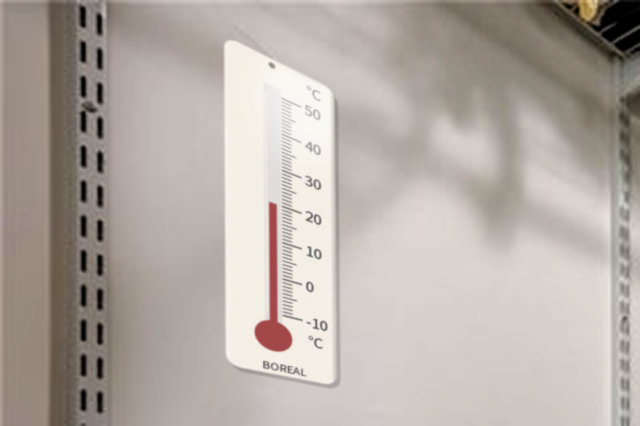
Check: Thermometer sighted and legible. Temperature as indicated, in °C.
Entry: 20 °C
